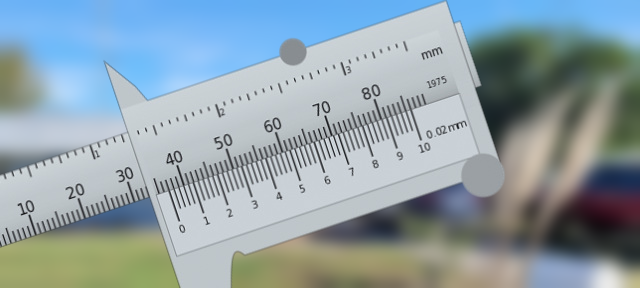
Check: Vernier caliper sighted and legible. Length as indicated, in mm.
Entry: 37.0 mm
